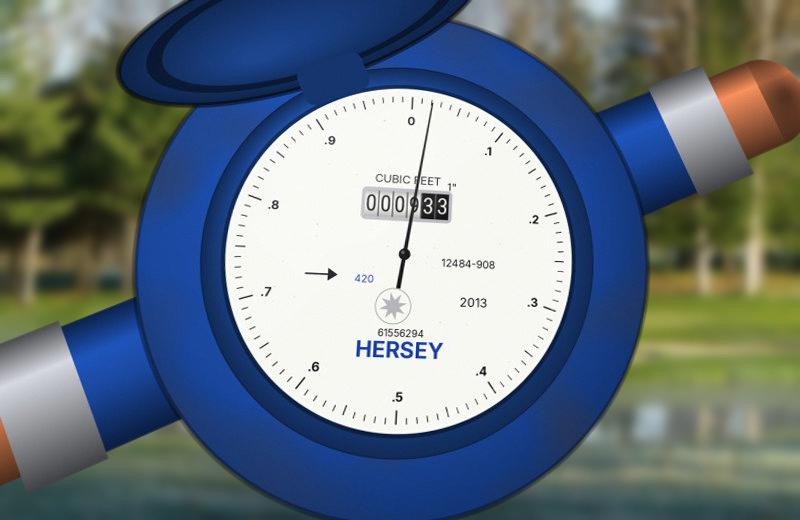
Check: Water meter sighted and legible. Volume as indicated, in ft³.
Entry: 933.02 ft³
